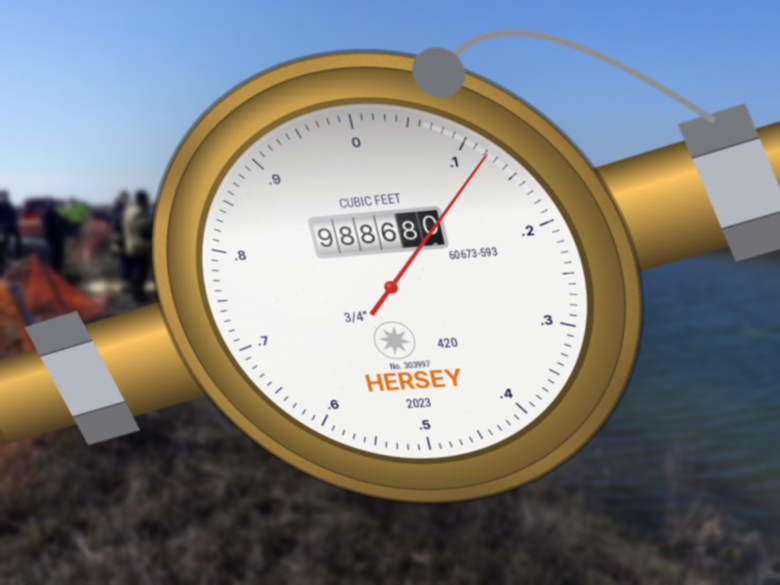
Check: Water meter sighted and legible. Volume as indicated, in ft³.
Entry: 988680.12 ft³
